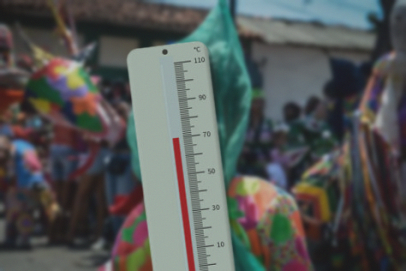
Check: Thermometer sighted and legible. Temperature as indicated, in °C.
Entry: 70 °C
